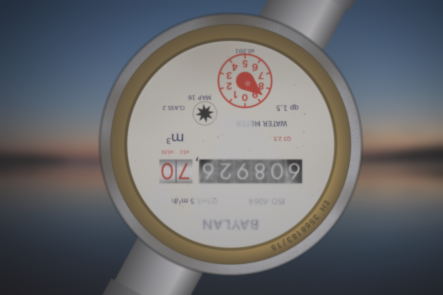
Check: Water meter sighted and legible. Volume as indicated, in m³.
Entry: 608926.708 m³
